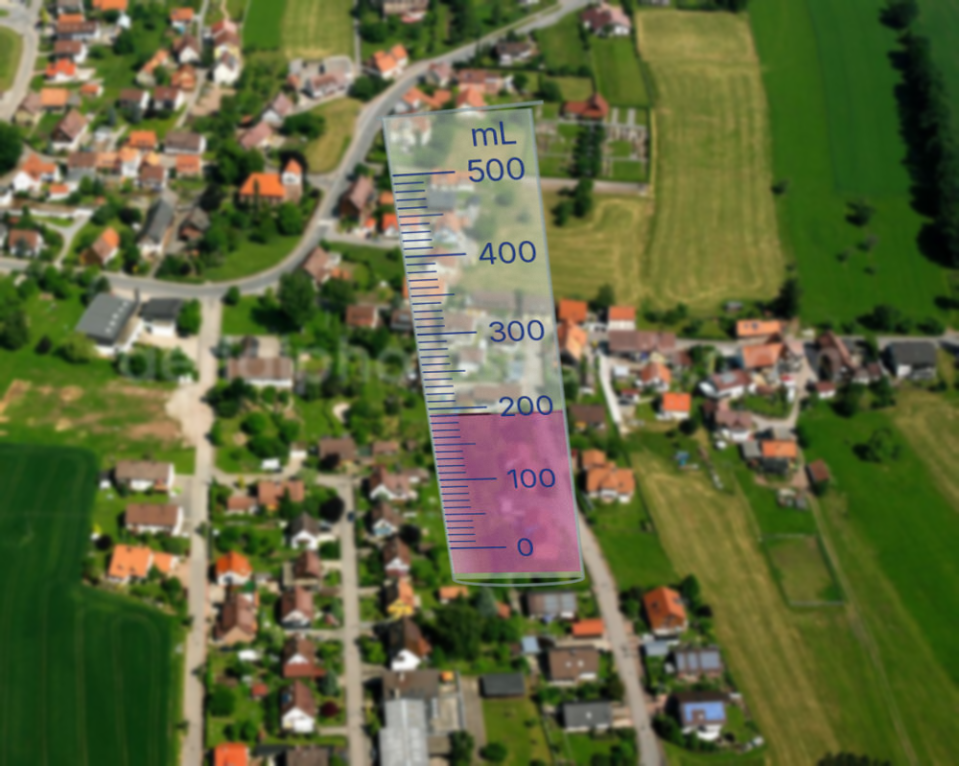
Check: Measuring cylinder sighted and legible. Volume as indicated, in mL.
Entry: 190 mL
